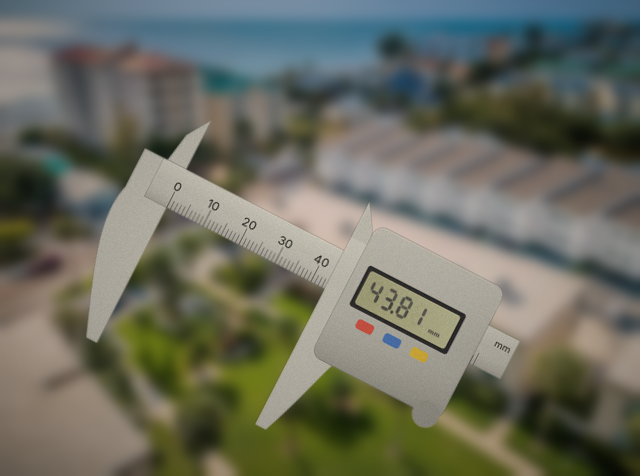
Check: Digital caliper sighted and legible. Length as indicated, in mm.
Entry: 43.81 mm
